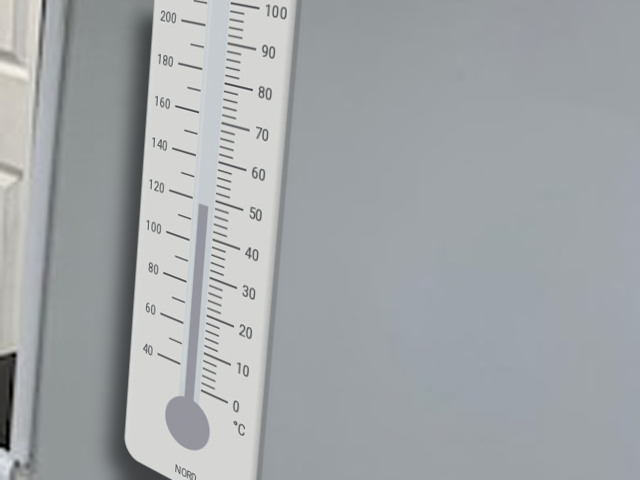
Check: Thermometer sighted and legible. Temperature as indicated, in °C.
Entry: 48 °C
